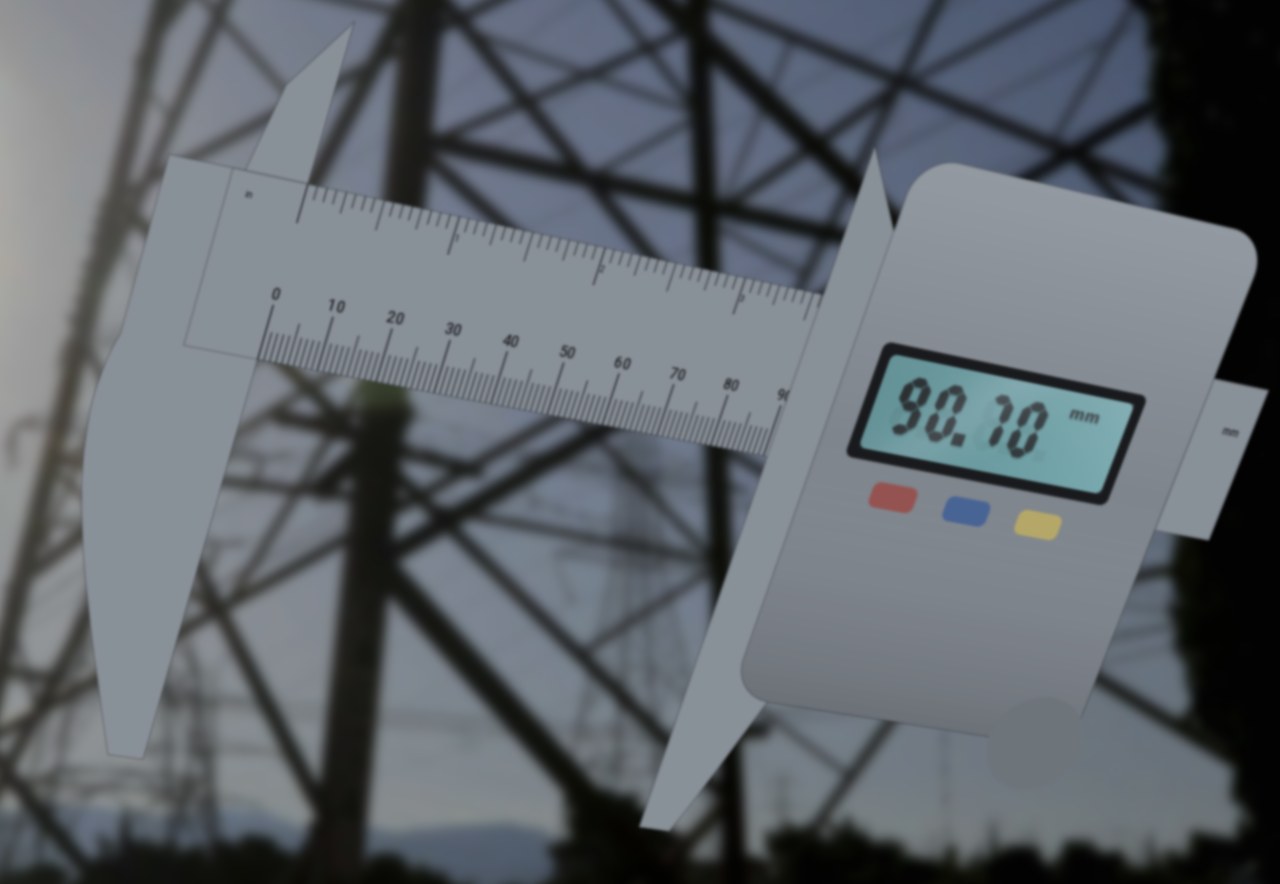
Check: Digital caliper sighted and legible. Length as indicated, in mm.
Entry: 90.70 mm
